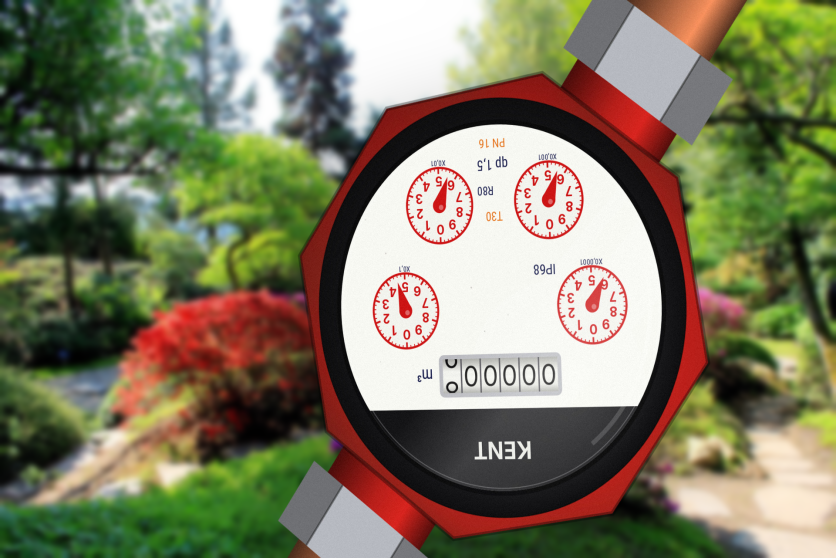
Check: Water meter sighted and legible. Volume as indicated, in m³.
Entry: 8.4555 m³
